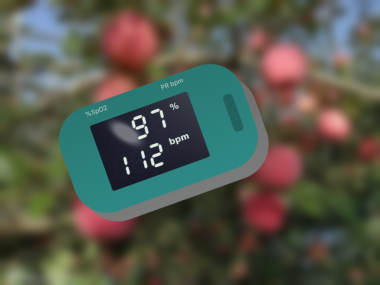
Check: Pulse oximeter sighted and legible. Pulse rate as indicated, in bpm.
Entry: 112 bpm
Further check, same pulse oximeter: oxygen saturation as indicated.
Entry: 97 %
